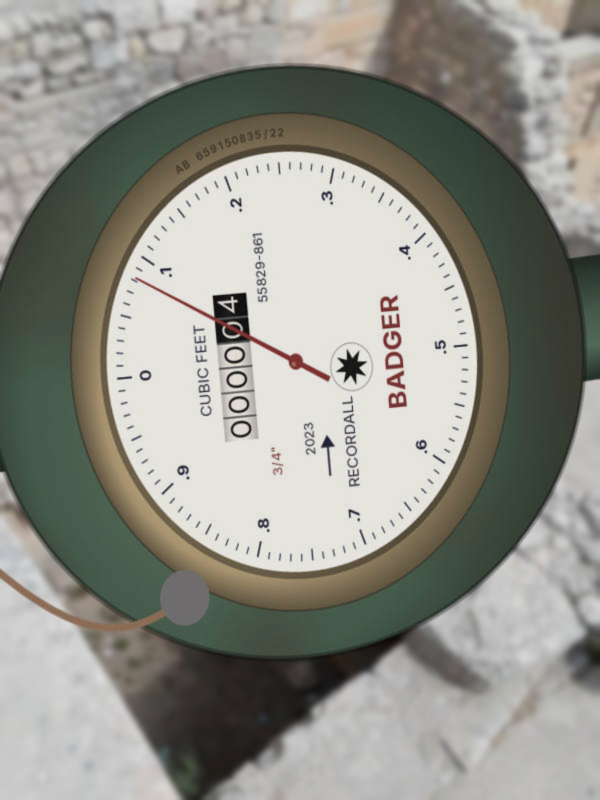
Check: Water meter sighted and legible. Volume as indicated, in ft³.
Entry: 4.08 ft³
